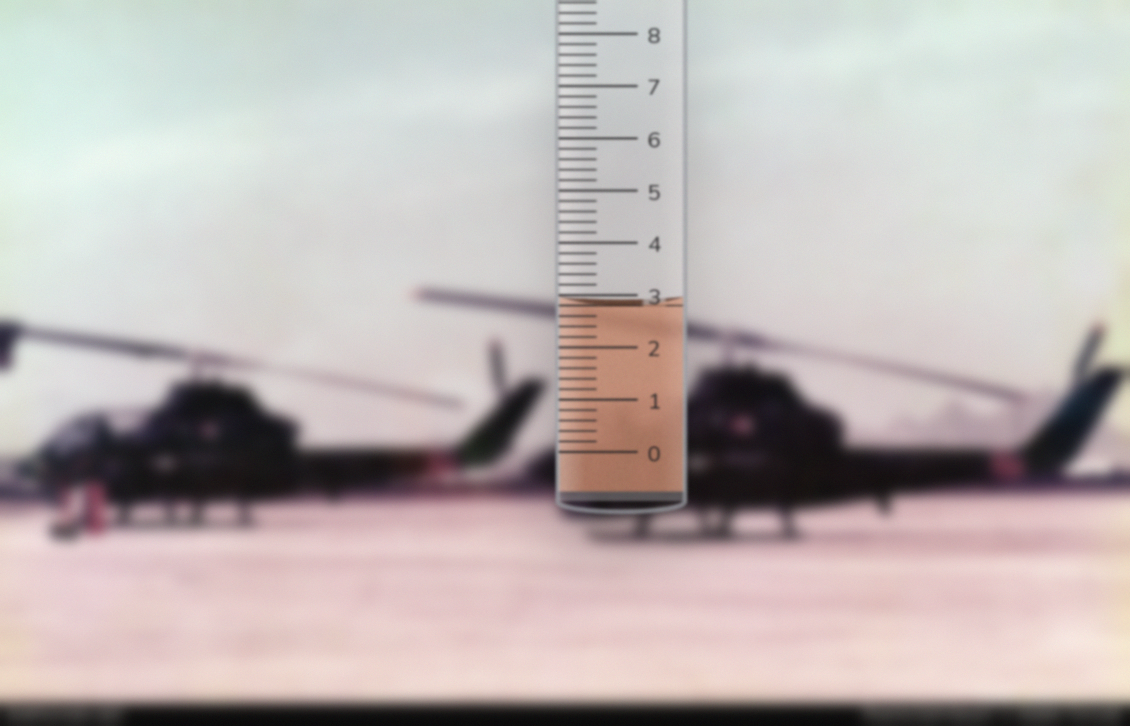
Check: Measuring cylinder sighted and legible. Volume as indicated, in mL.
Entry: 2.8 mL
